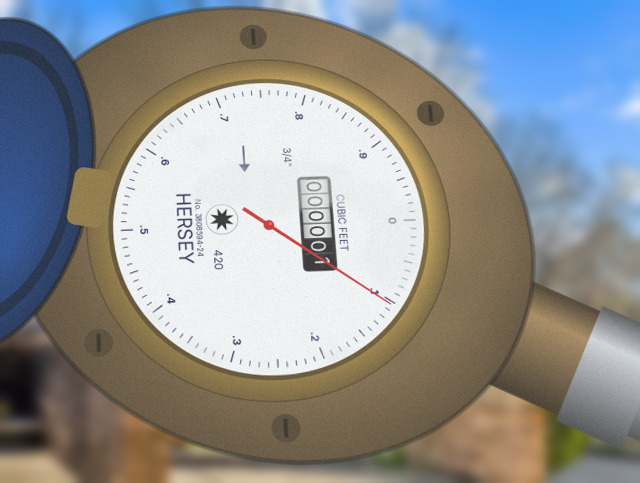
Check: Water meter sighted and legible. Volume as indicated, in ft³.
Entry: 1.10 ft³
